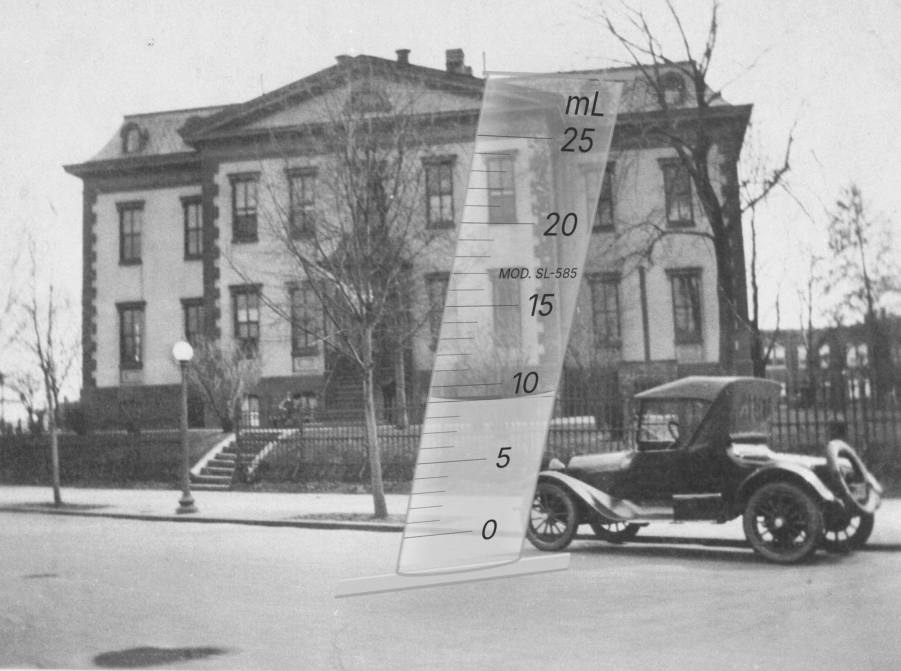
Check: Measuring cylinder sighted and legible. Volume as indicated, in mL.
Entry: 9 mL
